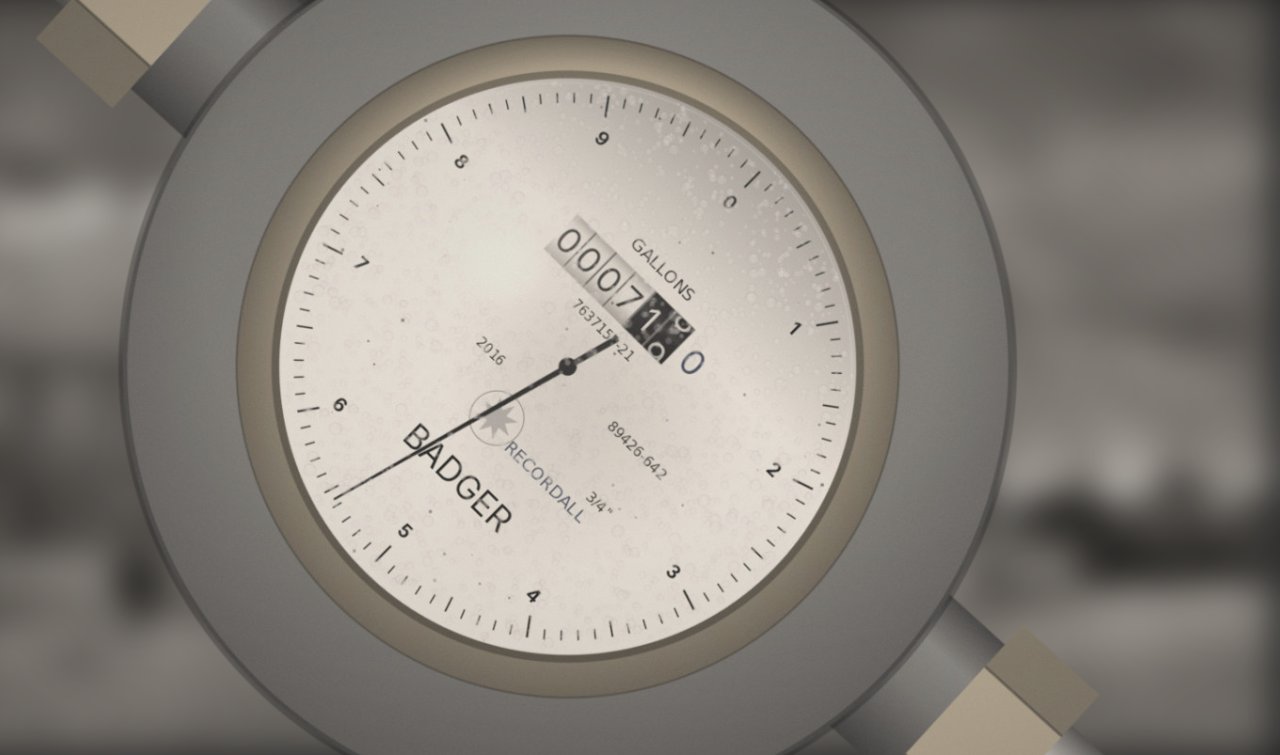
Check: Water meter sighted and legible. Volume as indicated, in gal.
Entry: 7185.4 gal
